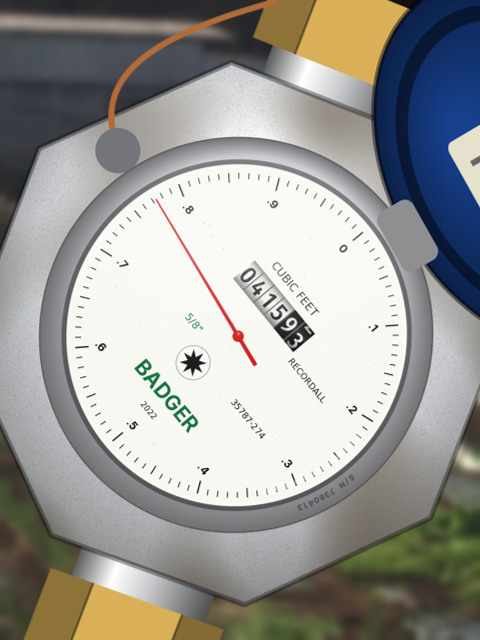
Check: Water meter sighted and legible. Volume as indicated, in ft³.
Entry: 41592.77 ft³
